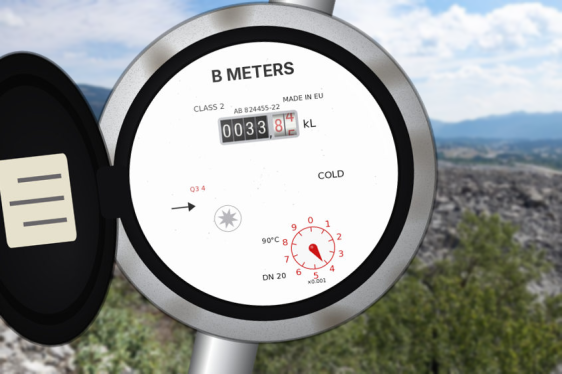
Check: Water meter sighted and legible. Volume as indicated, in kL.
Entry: 33.844 kL
